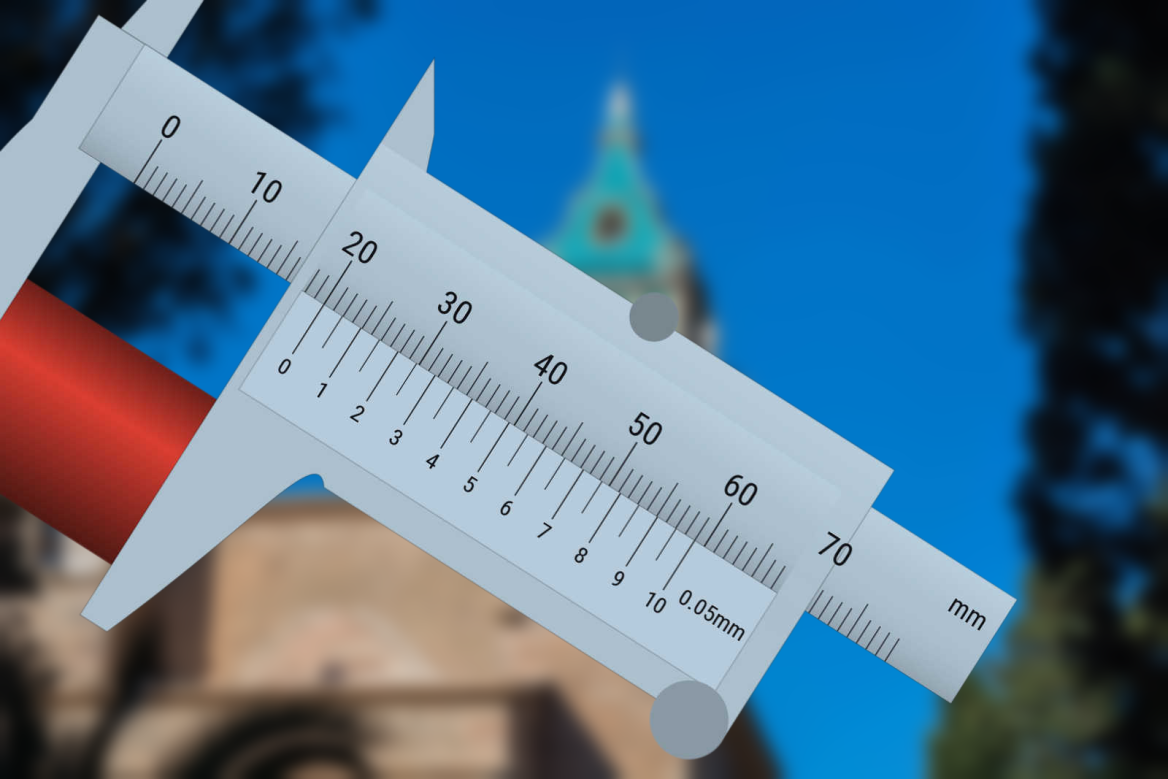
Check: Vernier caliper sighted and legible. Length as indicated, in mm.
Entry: 20.0 mm
